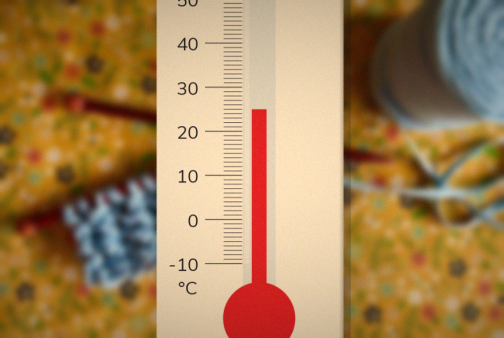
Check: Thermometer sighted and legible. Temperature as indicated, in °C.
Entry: 25 °C
